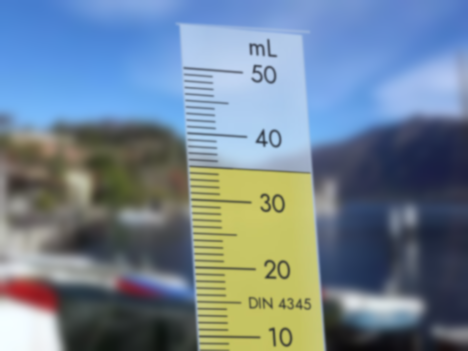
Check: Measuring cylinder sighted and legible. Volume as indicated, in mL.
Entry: 35 mL
